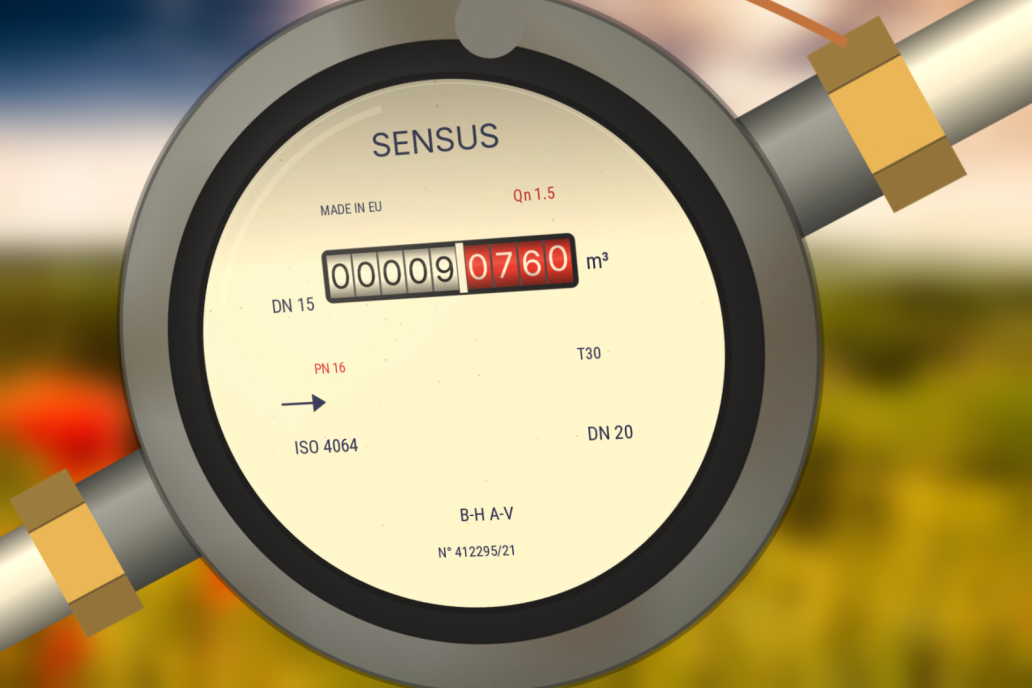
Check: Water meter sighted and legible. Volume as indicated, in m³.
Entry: 9.0760 m³
